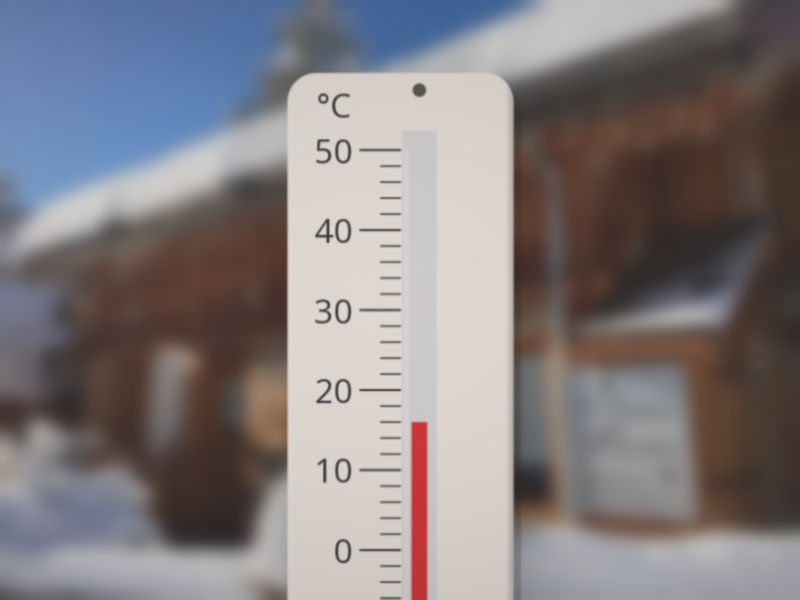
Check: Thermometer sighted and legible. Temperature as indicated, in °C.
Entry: 16 °C
